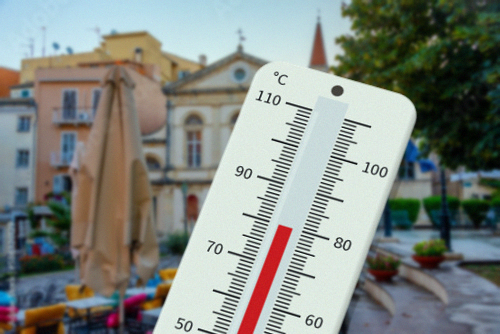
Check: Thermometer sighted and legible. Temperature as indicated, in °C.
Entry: 80 °C
